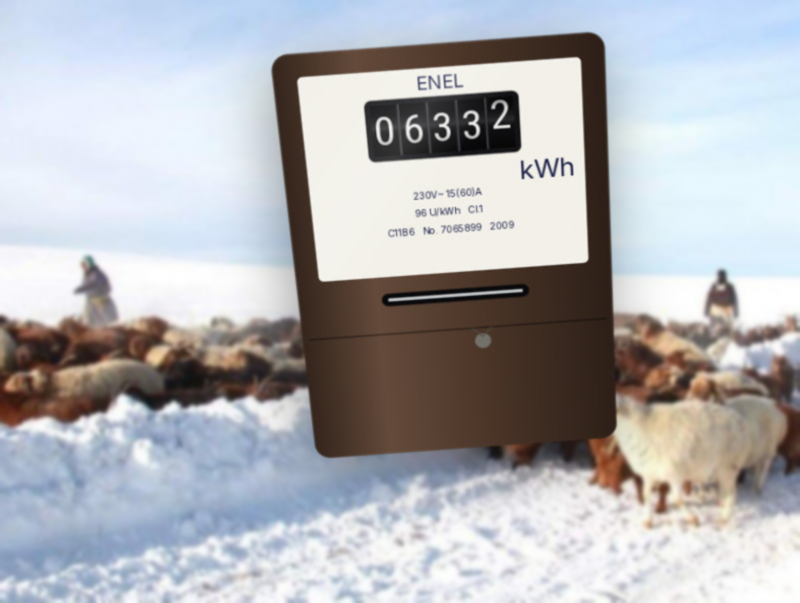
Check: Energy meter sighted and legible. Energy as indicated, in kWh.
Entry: 6332 kWh
